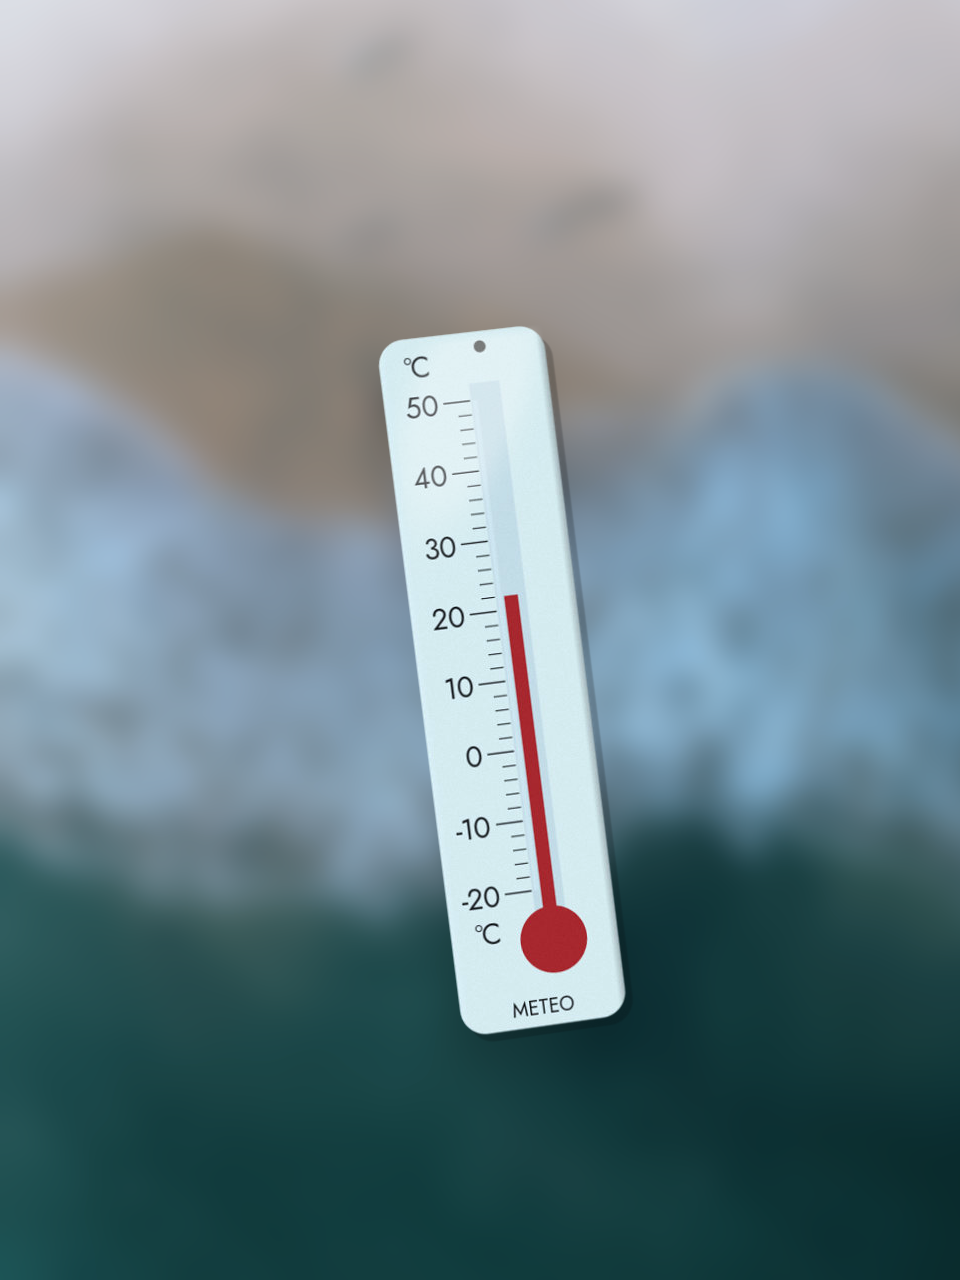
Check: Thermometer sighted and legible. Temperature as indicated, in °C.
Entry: 22 °C
